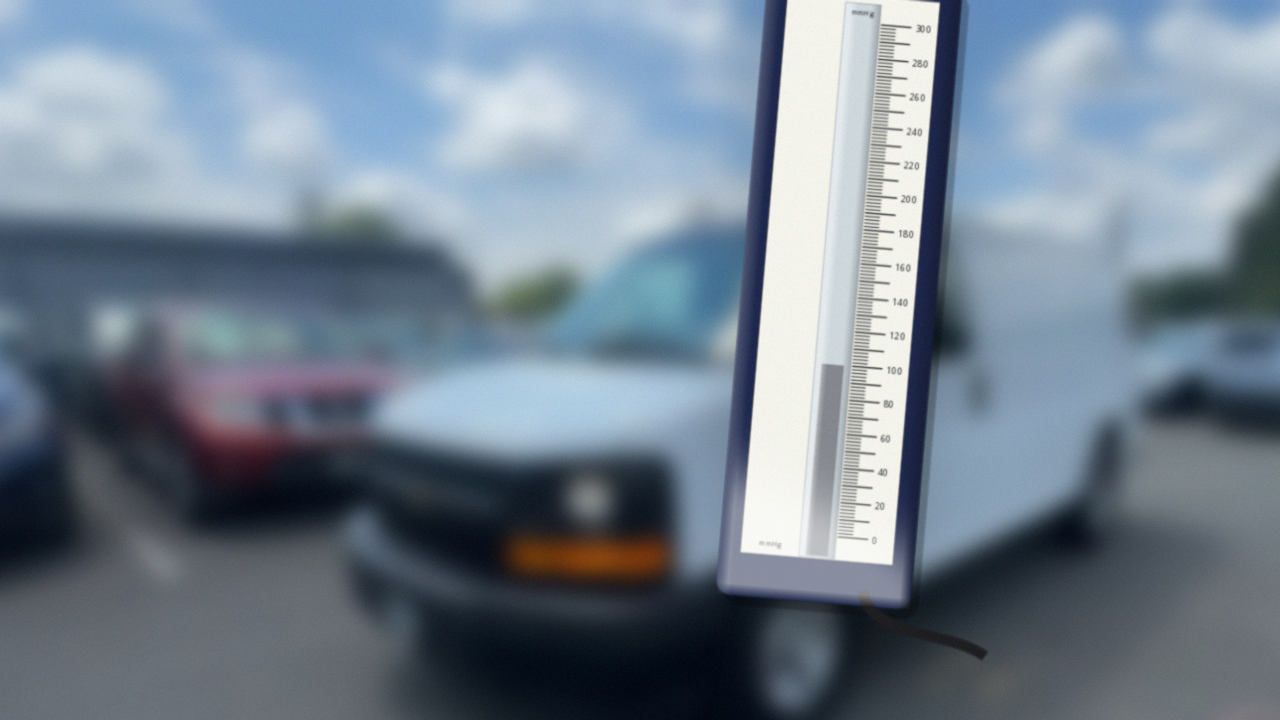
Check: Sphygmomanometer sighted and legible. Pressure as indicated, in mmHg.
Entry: 100 mmHg
